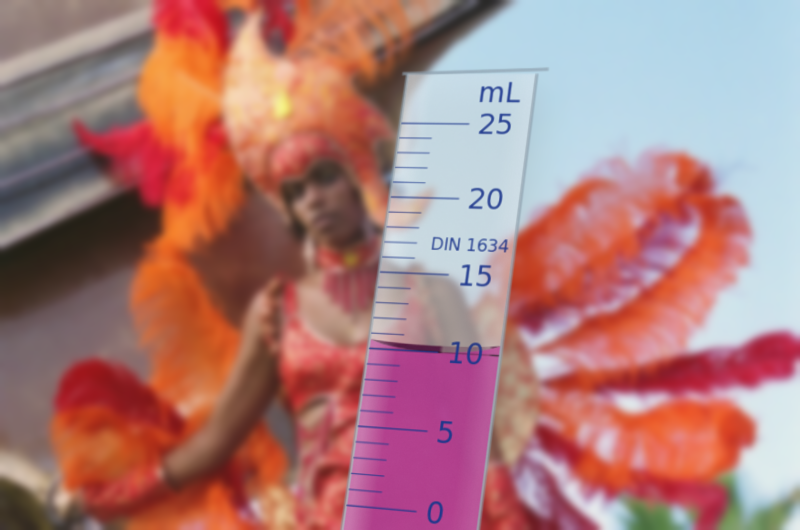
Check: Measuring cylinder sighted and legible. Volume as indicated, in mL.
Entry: 10 mL
